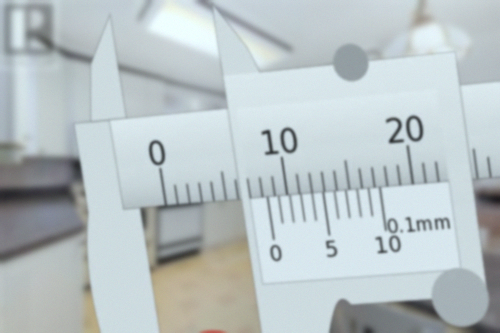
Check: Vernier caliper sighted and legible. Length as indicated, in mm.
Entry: 8.4 mm
